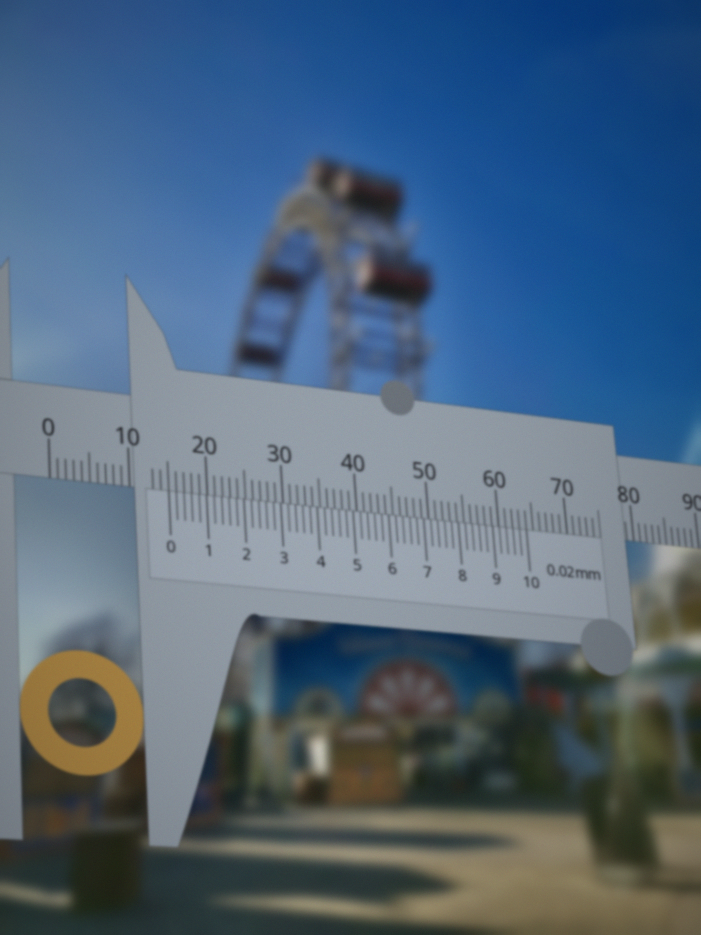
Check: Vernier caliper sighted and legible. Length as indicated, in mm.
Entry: 15.0 mm
